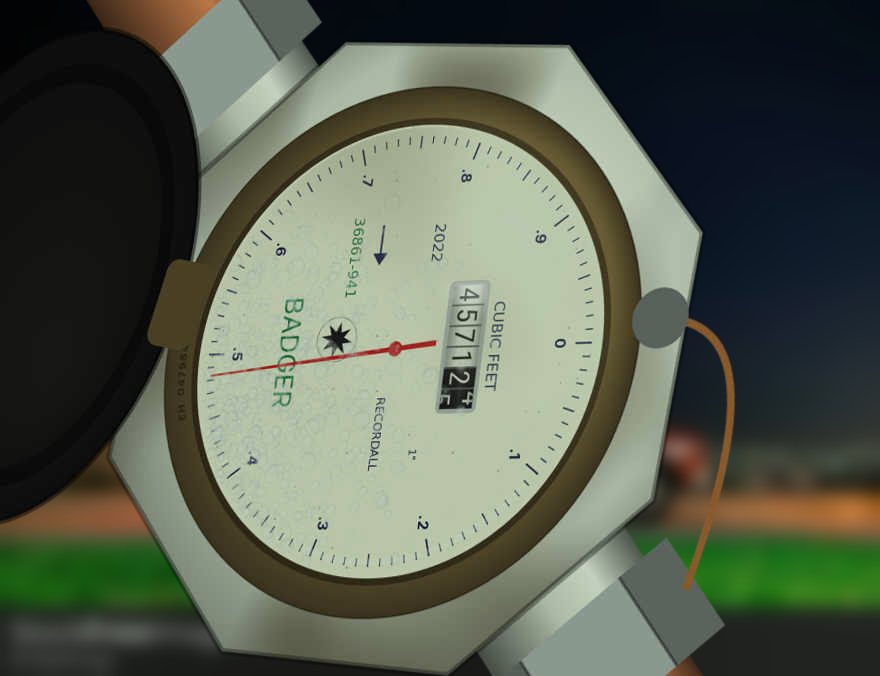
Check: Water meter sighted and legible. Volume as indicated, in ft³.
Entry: 457124.48 ft³
